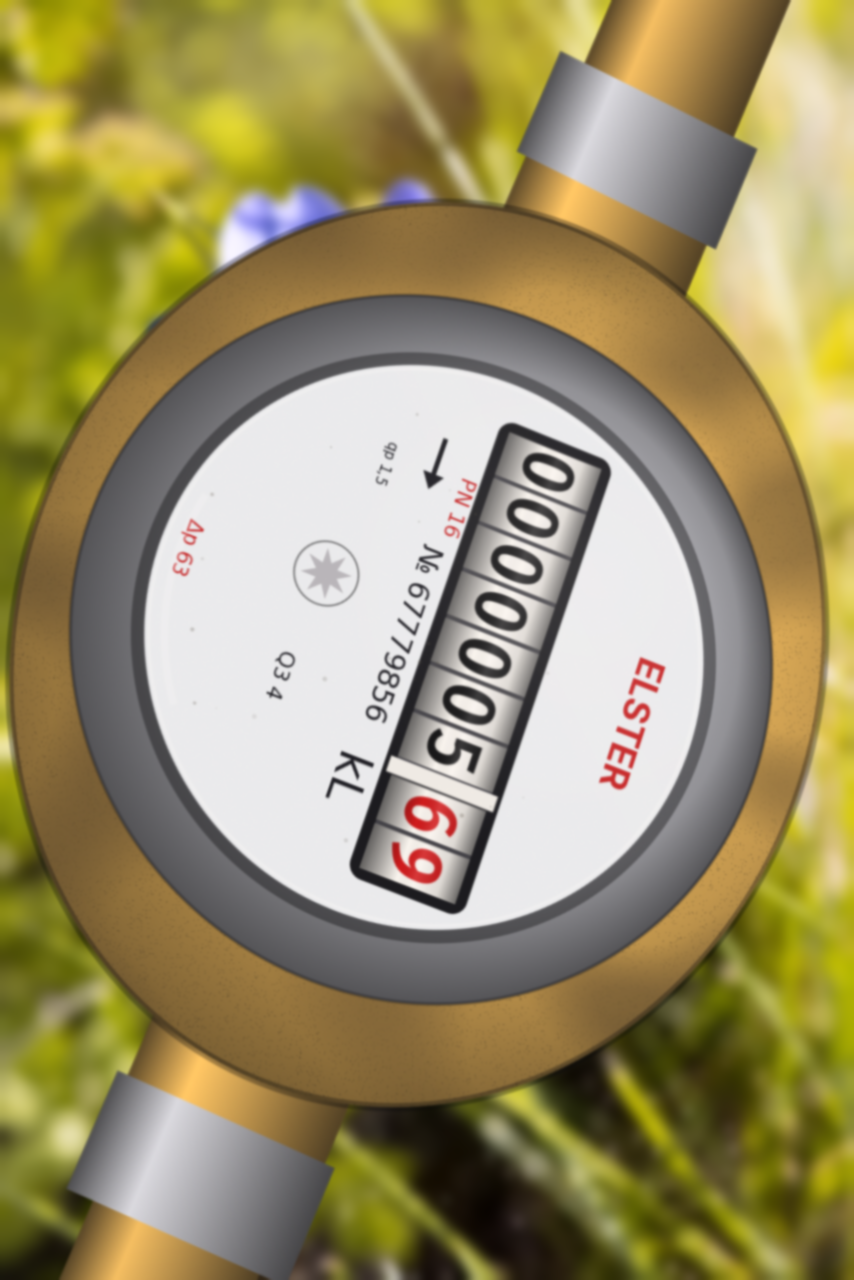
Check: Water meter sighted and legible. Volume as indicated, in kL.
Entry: 5.69 kL
